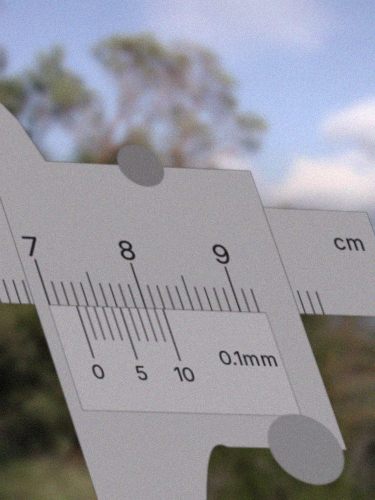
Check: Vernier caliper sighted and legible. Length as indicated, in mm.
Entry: 72.8 mm
